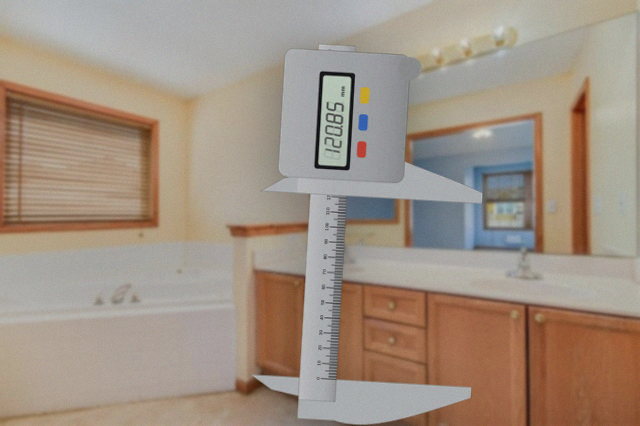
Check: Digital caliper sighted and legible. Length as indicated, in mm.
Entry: 120.85 mm
